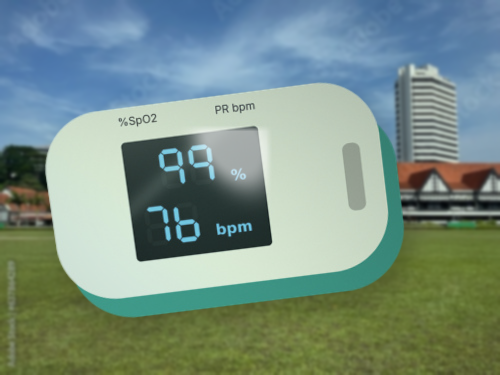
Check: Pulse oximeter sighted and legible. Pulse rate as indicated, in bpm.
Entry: 76 bpm
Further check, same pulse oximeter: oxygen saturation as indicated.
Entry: 99 %
